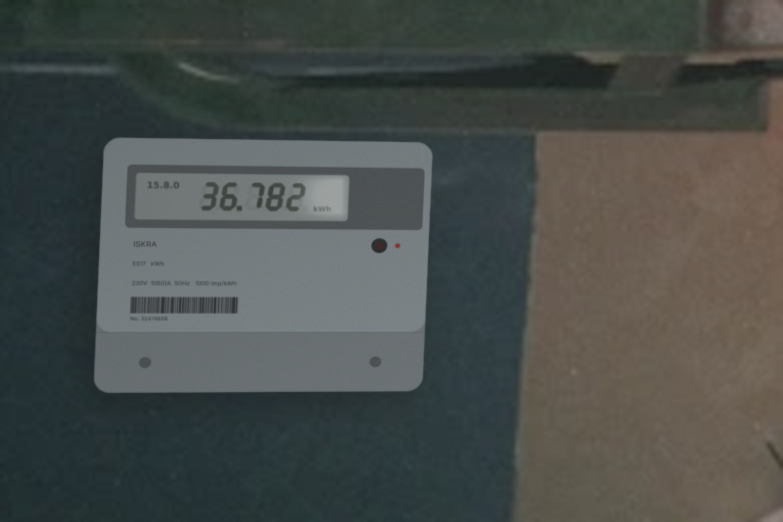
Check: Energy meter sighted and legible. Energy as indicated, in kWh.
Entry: 36.782 kWh
